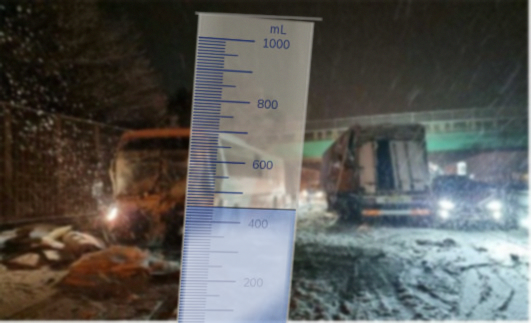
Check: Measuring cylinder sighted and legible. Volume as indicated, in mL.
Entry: 450 mL
